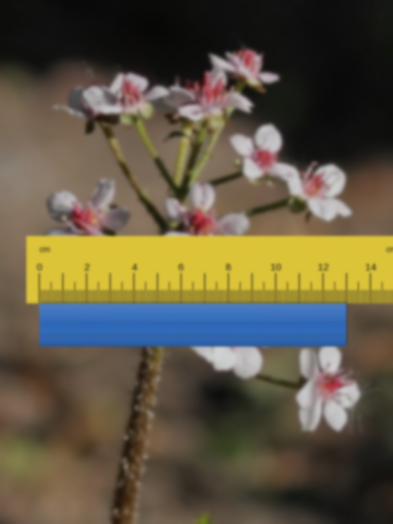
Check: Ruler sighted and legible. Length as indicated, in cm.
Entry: 13 cm
